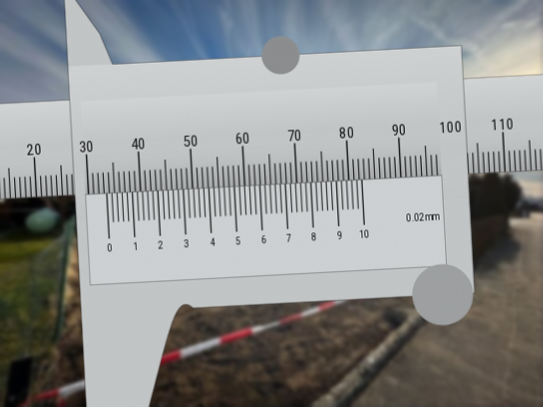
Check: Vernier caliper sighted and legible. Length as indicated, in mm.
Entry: 33.5 mm
